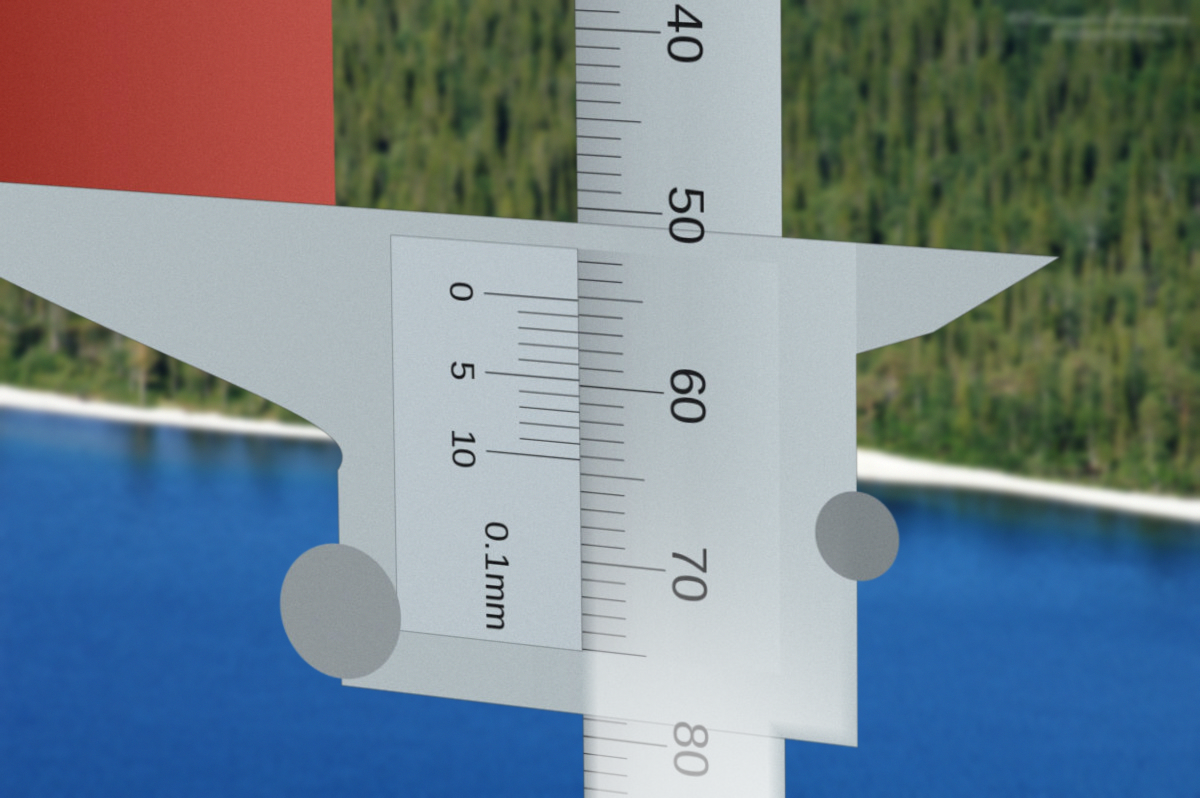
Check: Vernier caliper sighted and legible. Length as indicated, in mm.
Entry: 55.2 mm
